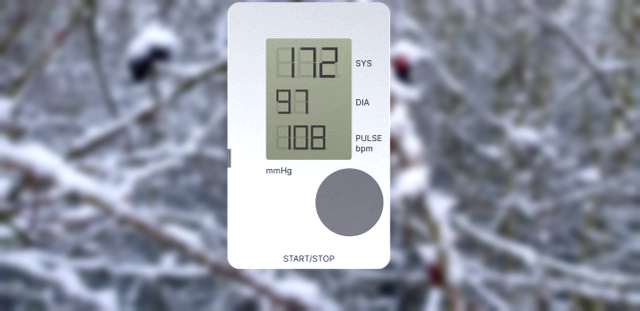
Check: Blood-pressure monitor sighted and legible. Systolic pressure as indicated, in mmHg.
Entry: 172 mmHg
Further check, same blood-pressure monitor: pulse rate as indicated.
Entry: 108 bpm
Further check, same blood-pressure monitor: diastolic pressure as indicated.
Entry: 97 mmHg
